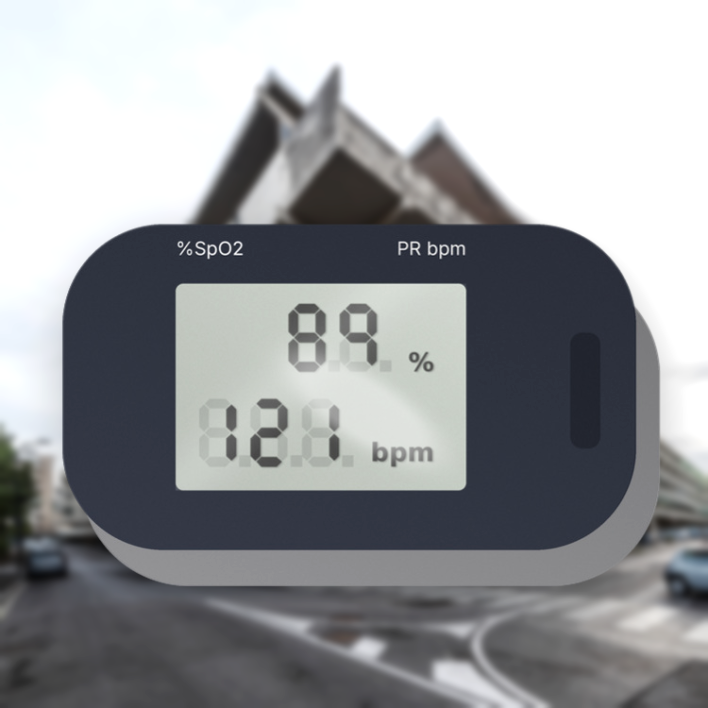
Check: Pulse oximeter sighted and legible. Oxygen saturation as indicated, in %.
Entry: 89 %
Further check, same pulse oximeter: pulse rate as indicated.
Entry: 121 bpm
